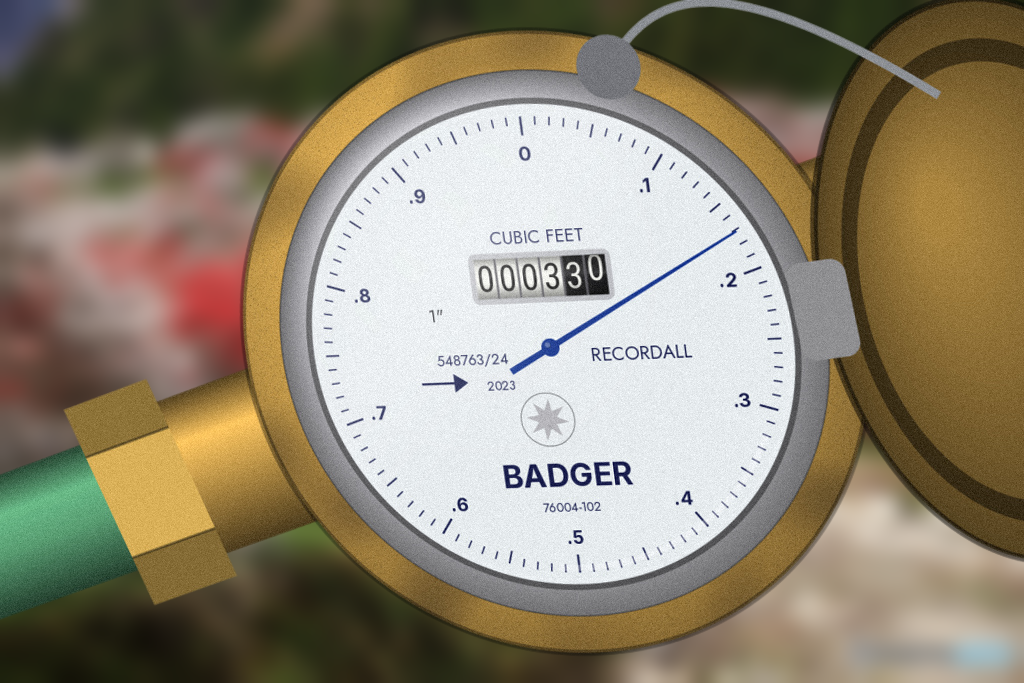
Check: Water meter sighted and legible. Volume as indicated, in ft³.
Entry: 330.17 ft³
